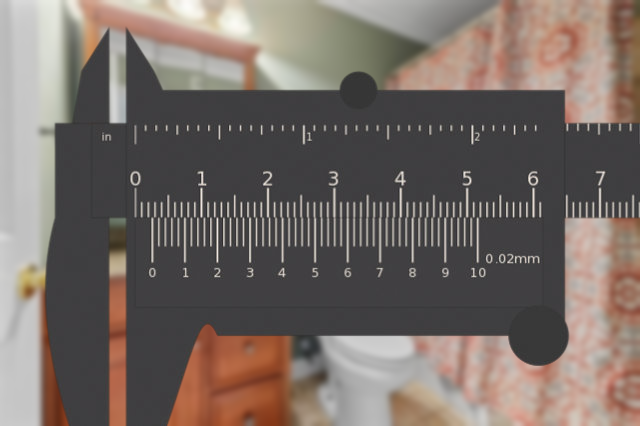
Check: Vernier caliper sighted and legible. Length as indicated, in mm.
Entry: 2.6 mm
